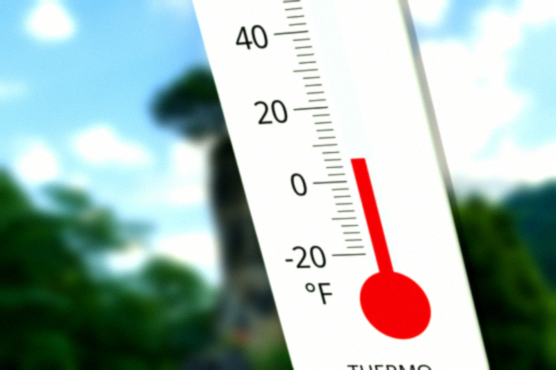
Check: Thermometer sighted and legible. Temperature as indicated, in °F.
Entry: 6 °F
